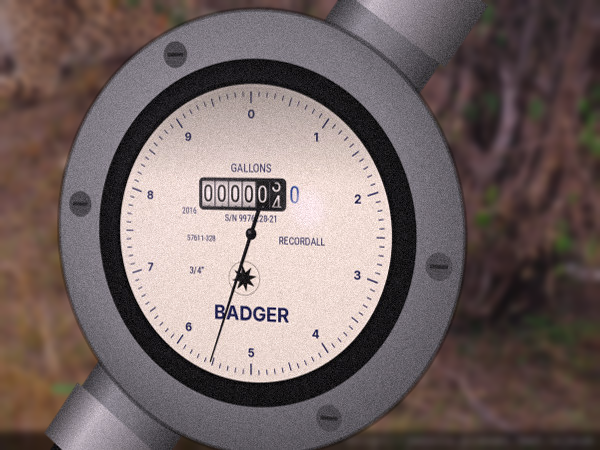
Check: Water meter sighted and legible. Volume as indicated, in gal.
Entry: 35.5 gal
